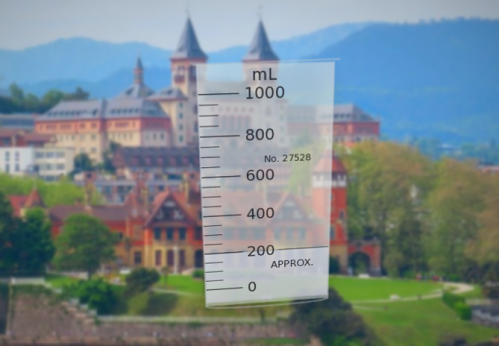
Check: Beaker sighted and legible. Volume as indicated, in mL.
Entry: 200 mL
